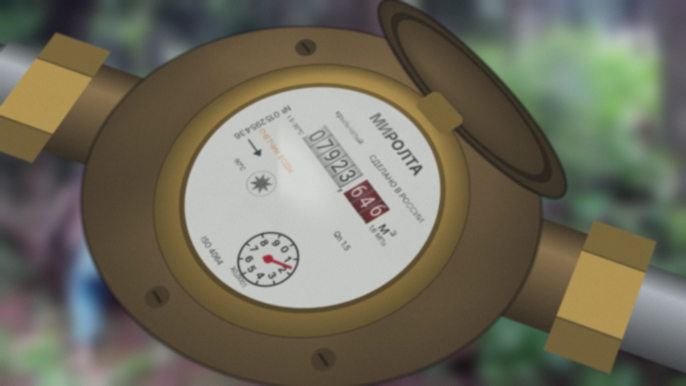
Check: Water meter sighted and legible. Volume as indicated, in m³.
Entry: 7923.6461 m³
